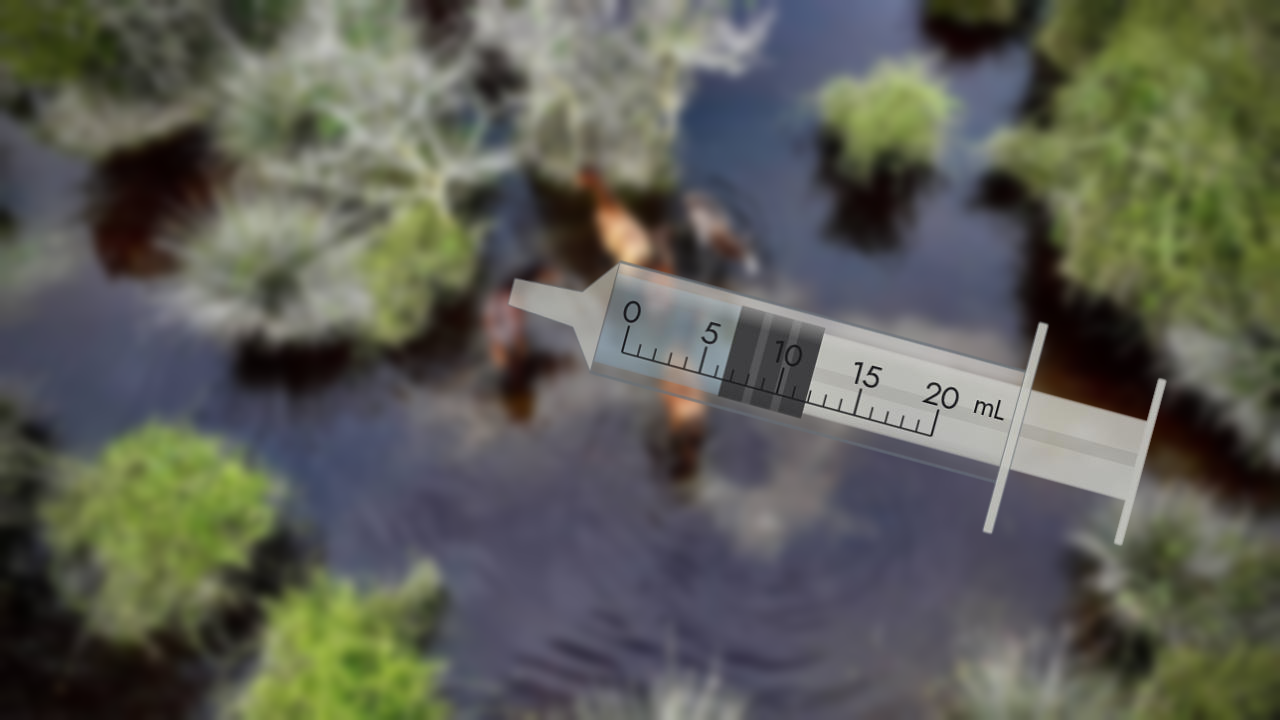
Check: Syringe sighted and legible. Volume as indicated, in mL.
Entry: 6.5 mL
